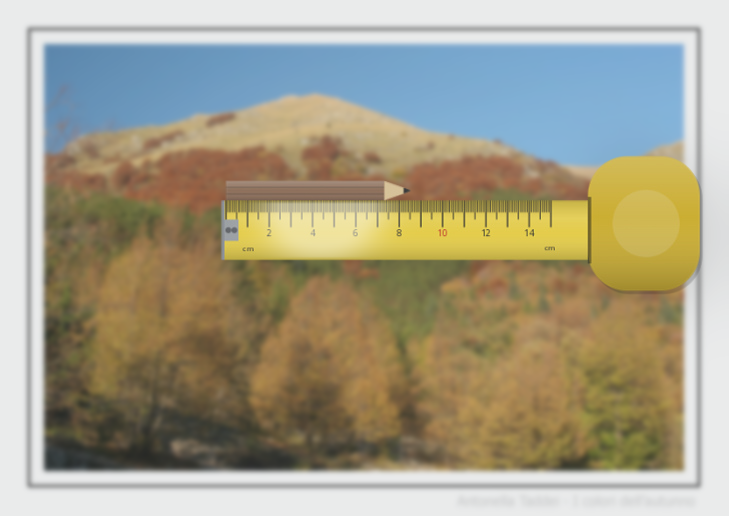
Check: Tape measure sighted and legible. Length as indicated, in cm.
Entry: 8.5 cm
